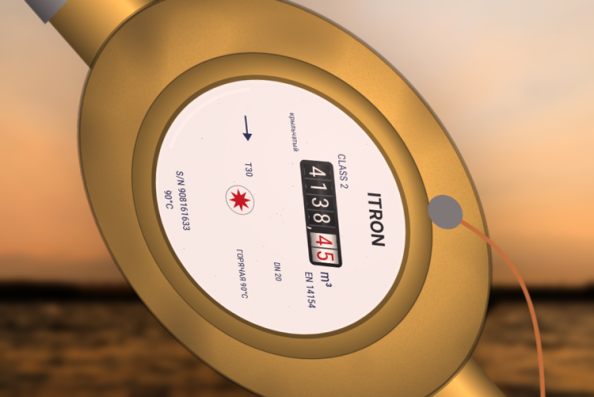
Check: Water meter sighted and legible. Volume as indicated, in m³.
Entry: 4138.45 m³
